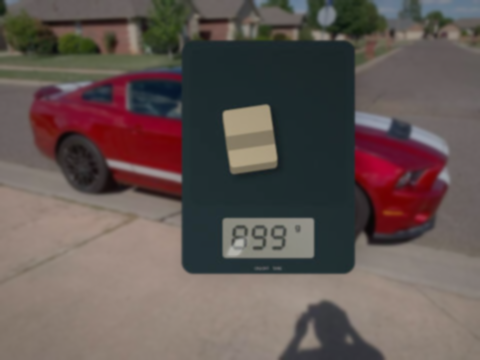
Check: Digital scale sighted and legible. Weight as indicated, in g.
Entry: 899 g
